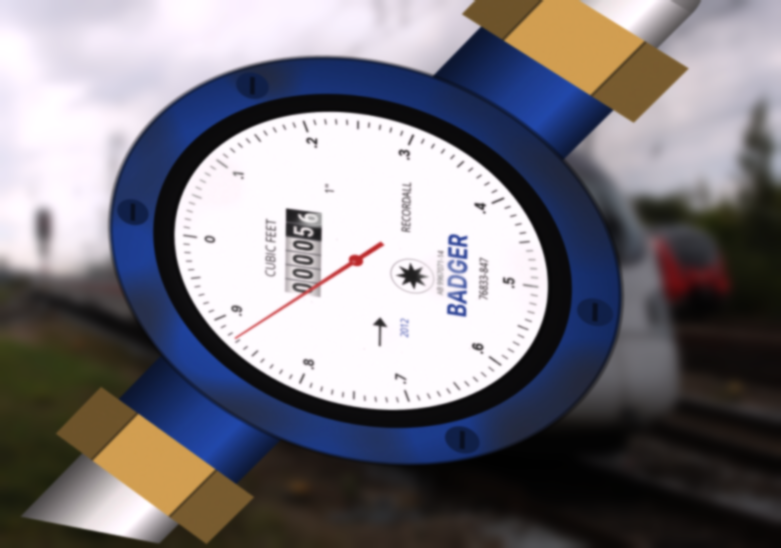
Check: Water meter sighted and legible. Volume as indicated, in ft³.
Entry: 55.87 ft³
